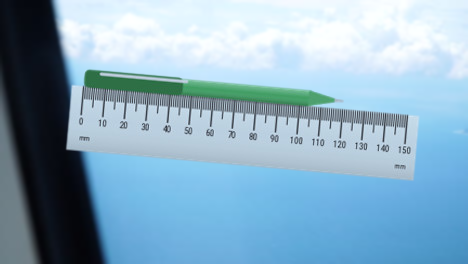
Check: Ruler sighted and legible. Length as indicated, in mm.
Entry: 120 mm
